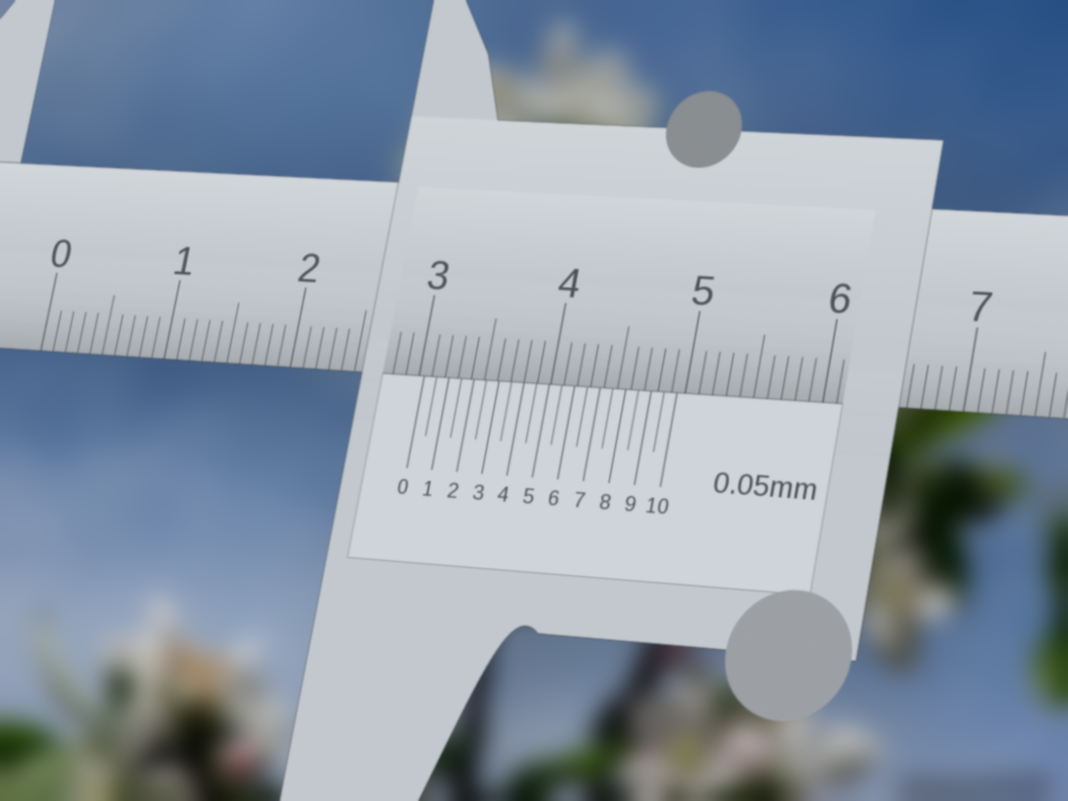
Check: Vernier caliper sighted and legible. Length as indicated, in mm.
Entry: 30.4 mm
